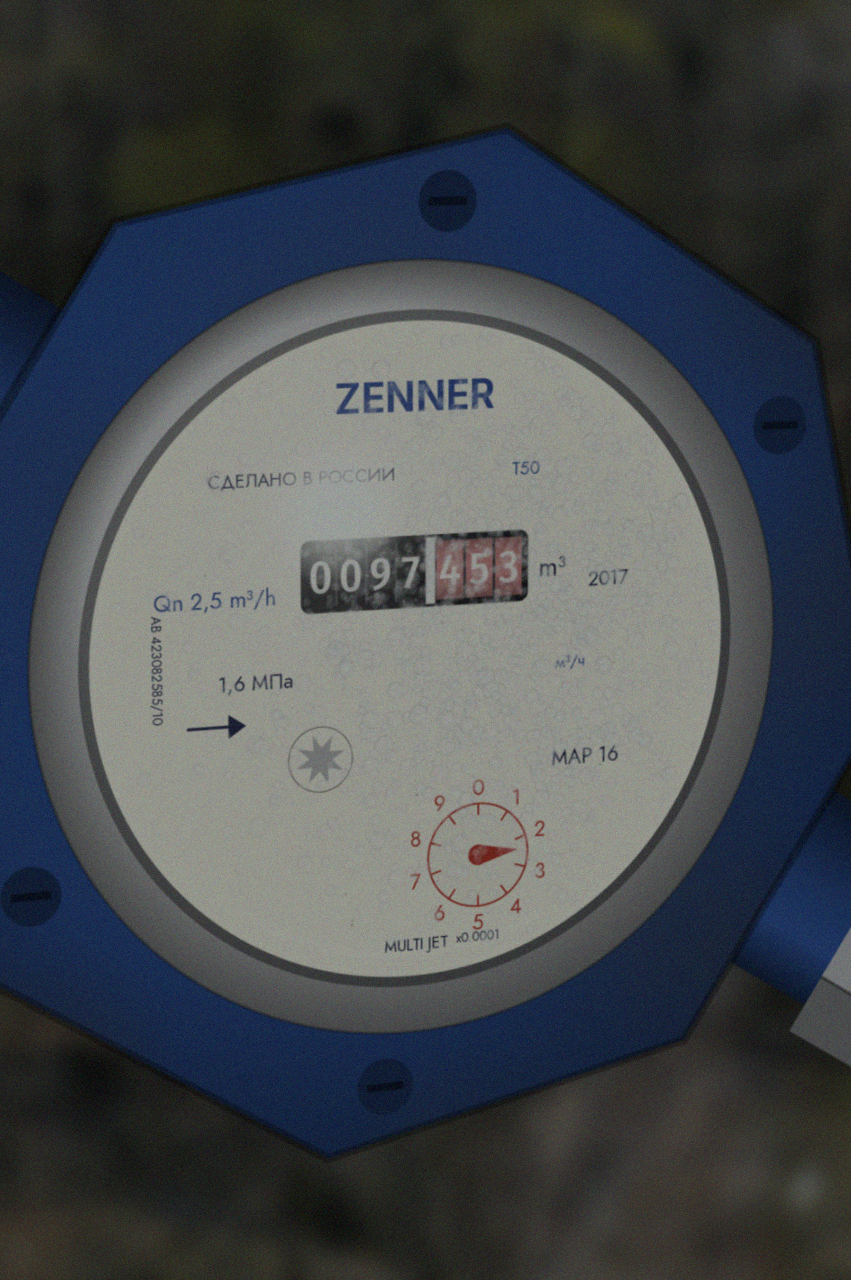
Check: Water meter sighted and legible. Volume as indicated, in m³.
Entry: 97.4532 m³
